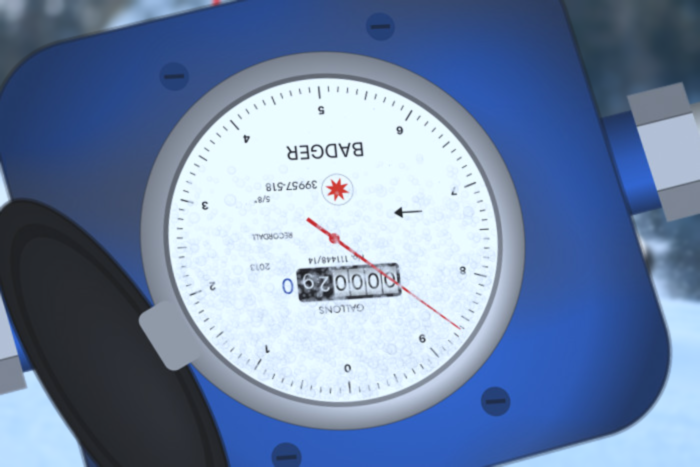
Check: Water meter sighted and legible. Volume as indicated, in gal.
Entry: 288.6 gal
